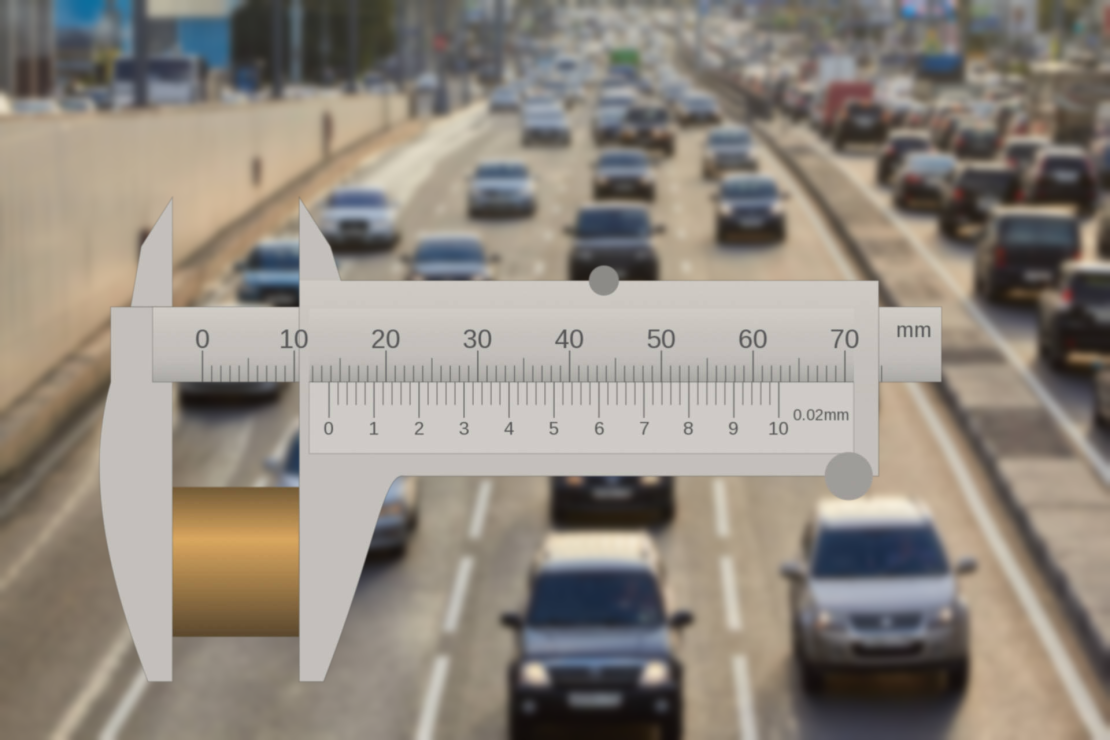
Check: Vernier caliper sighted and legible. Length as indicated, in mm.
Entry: 13.8 mm
